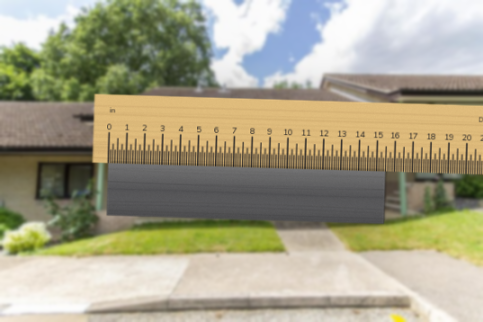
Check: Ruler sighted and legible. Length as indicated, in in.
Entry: 15.5 in
